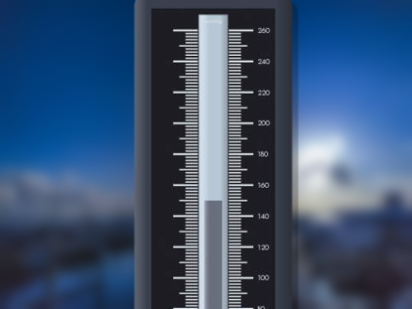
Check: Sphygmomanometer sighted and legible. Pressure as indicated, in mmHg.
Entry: 150 mmHg
